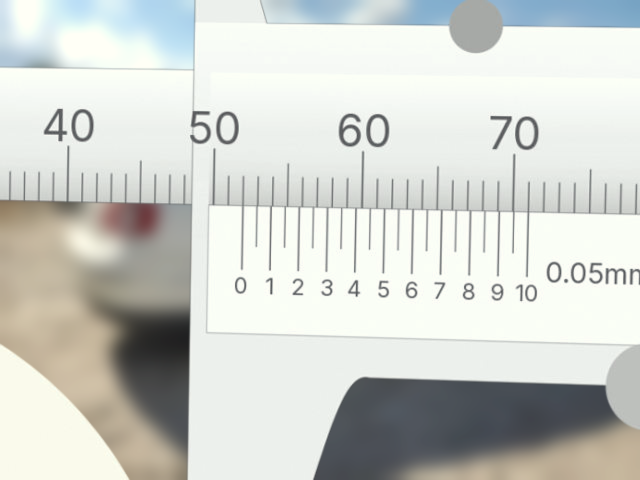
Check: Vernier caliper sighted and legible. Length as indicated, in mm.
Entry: 52.0 mm
